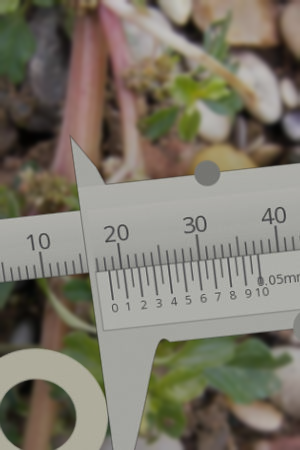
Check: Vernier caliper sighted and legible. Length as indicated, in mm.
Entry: 18.4 mm
